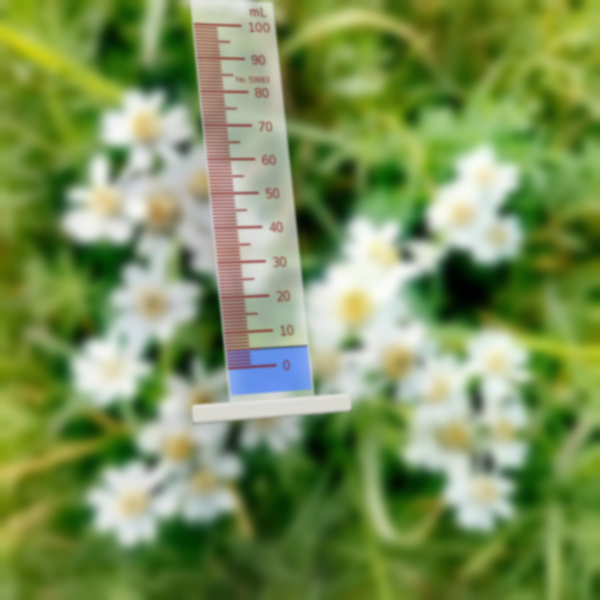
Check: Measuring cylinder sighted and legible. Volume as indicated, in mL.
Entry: 5 mL
